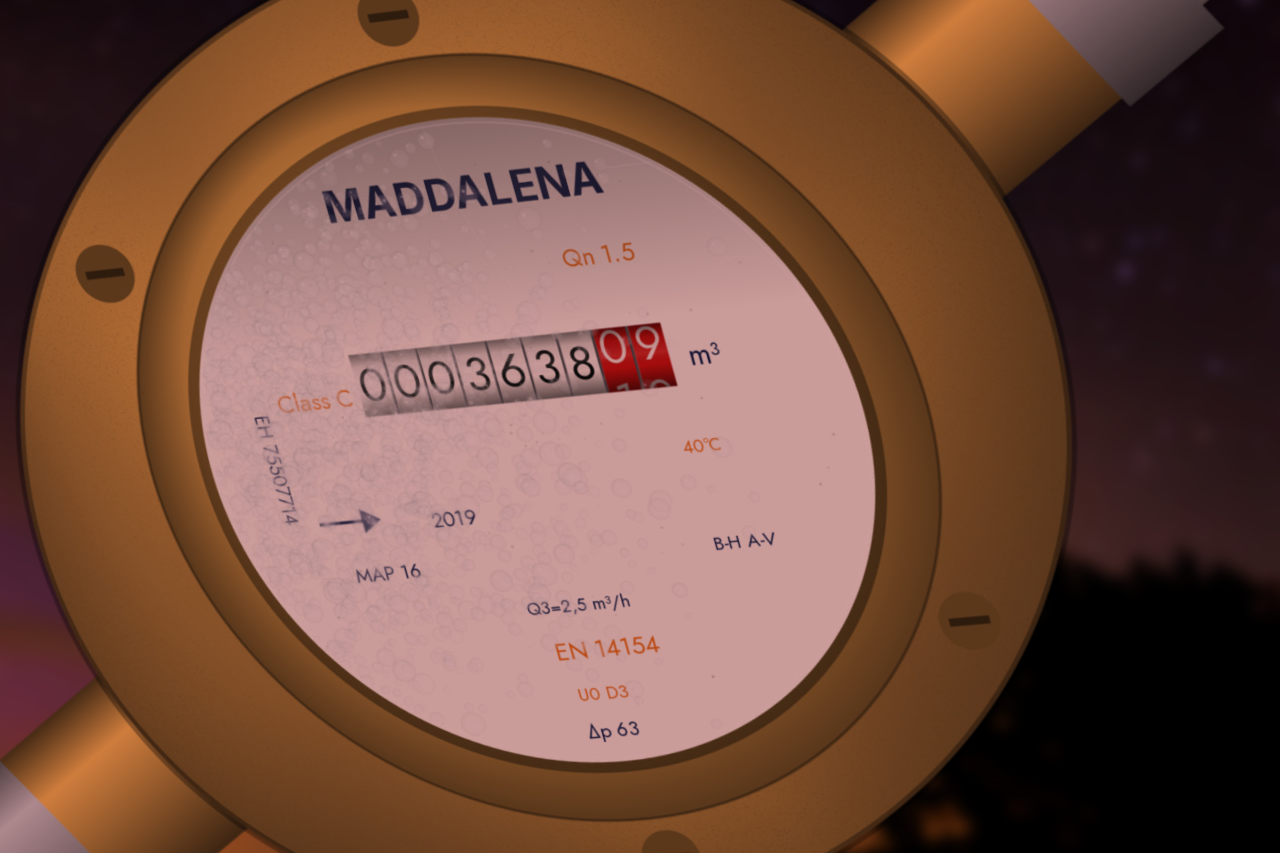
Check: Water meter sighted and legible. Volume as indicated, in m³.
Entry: 3638.09 m³
